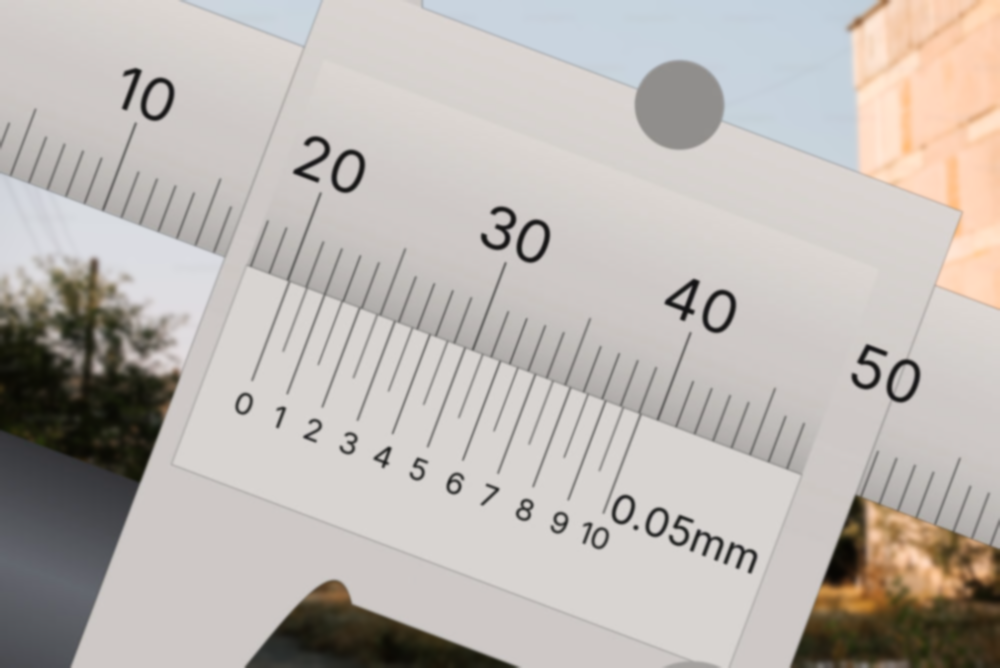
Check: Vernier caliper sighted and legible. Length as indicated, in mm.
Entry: 20.1 mm
